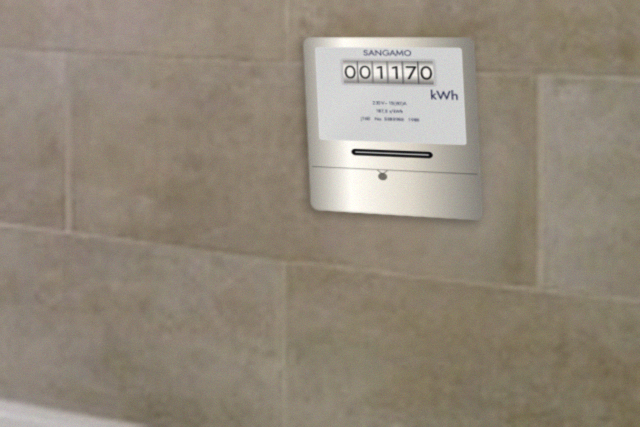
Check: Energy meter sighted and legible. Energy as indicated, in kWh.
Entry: 1170 kWh
